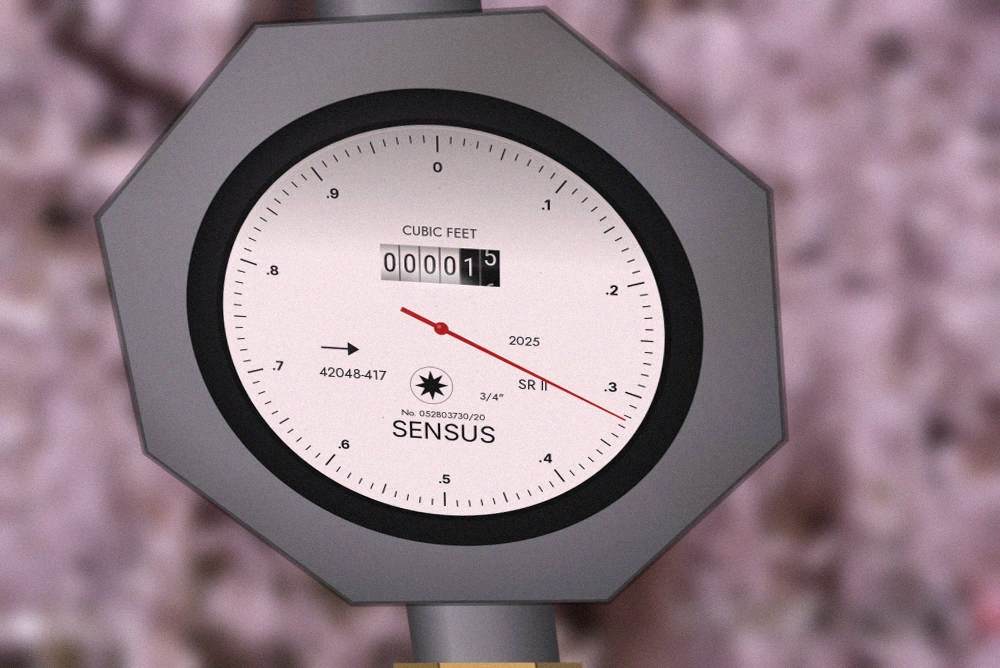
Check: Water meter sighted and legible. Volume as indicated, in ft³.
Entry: 15.32 ft³
